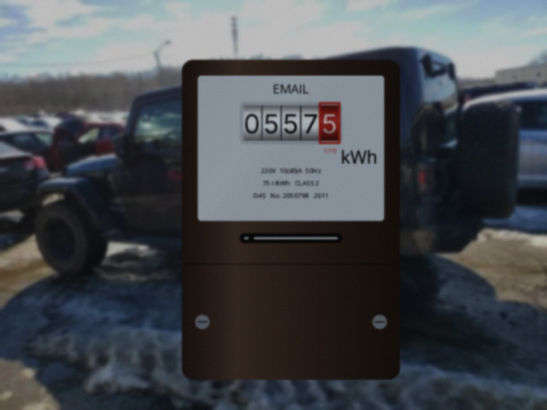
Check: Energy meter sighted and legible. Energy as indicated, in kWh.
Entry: 557.5 kWh
